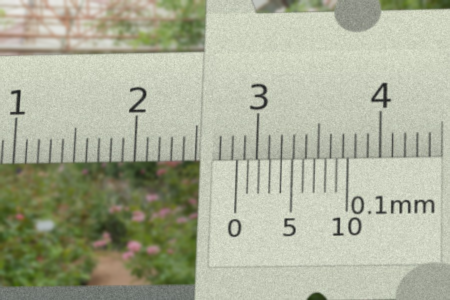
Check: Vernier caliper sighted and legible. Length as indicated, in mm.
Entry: 28.4 mm
